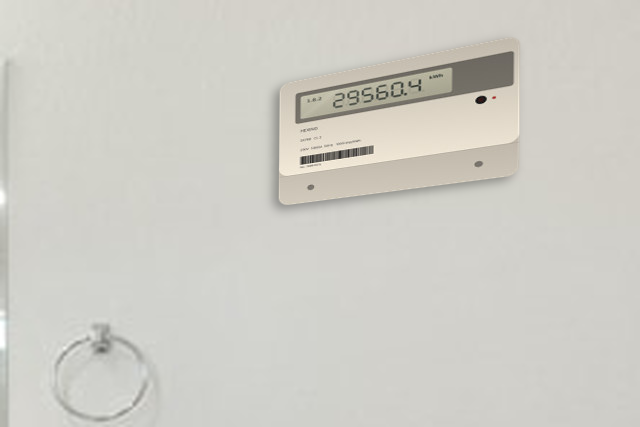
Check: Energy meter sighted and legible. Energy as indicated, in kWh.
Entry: 29560.4 kWh
